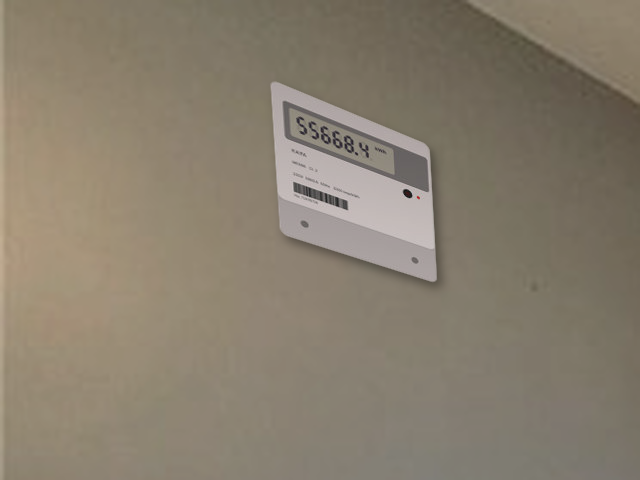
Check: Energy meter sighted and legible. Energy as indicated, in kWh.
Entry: 55668.4 kWh
